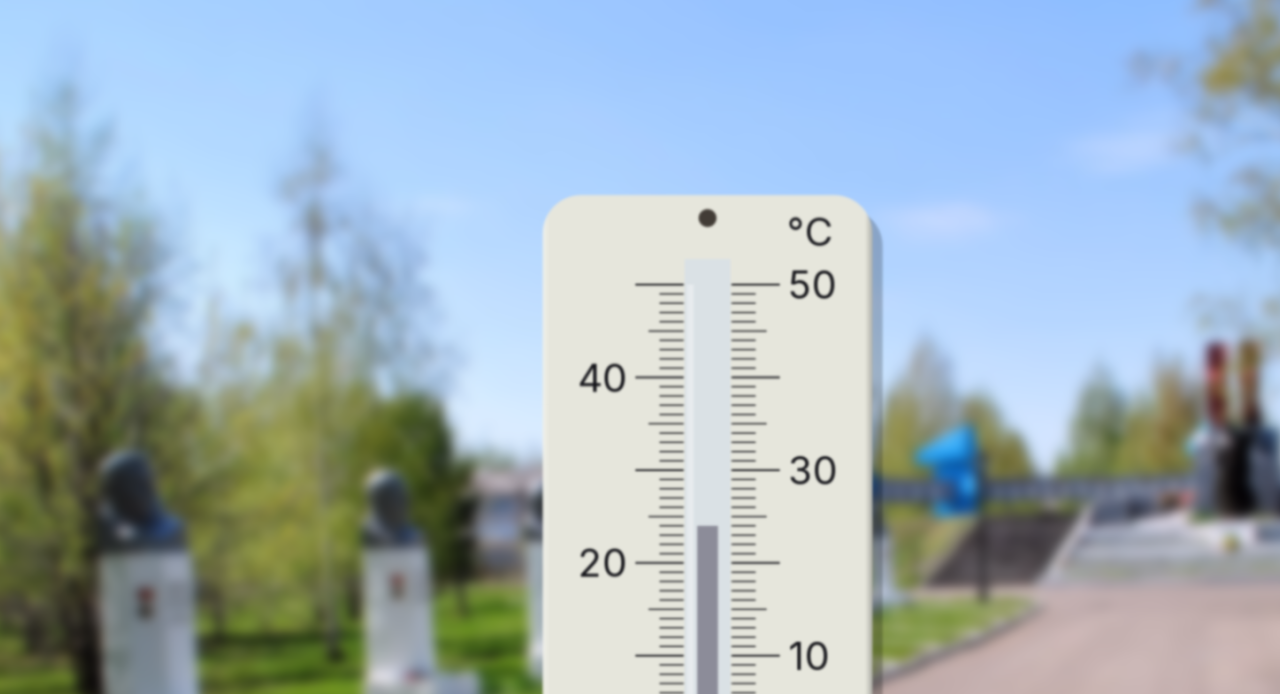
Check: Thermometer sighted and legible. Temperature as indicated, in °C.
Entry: 24 °C
